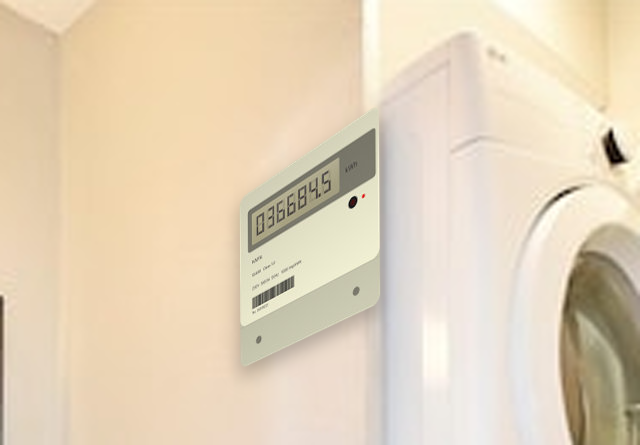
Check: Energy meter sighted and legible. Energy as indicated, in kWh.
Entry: 36684.5 kWh
